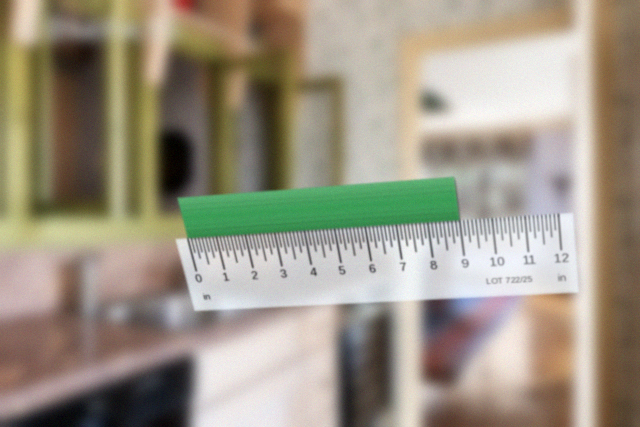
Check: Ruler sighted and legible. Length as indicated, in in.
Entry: 9 in
